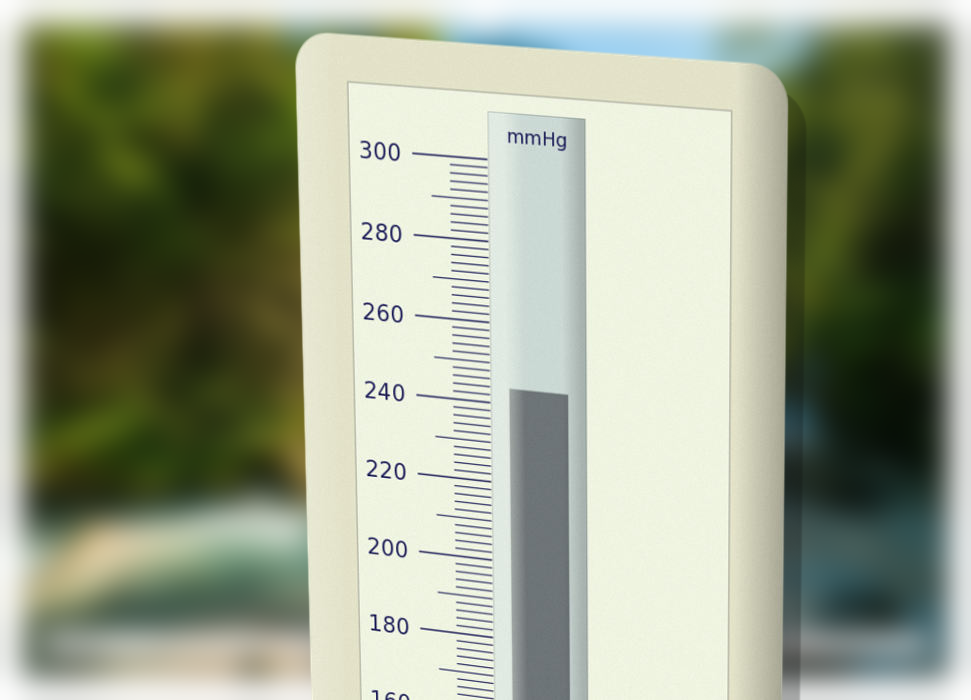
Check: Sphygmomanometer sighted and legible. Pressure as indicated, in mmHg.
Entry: 244 mmHg
